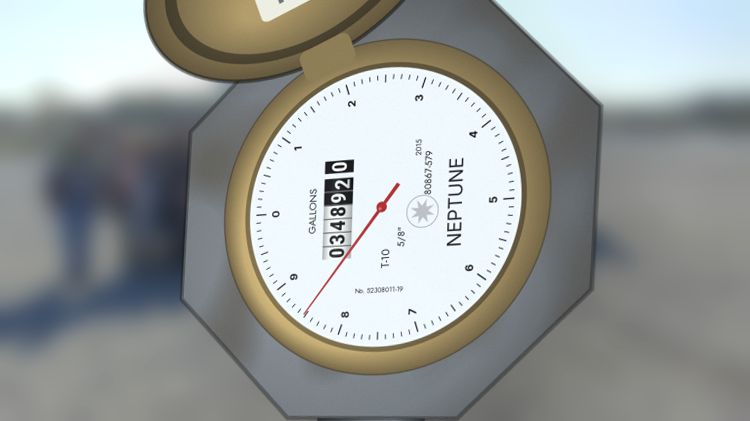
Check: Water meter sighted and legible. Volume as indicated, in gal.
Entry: 348918.5 gal
